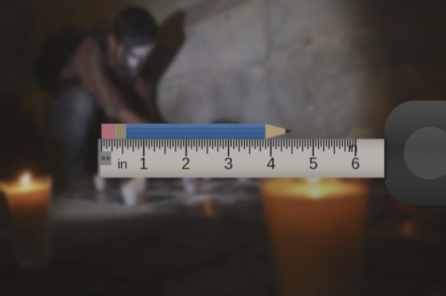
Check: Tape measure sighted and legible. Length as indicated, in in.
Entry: 4.5 in
